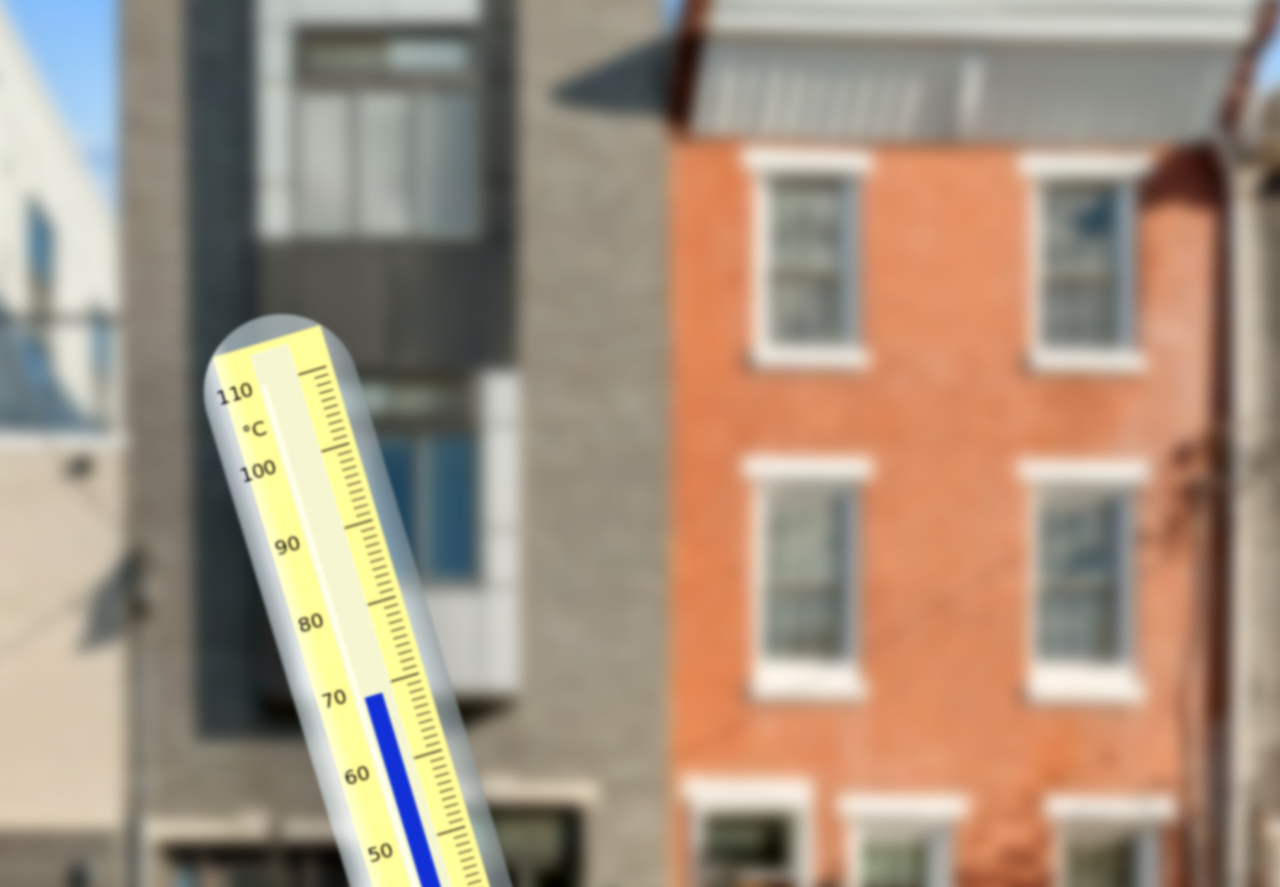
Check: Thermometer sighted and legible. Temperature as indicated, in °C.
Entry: 69 °C
